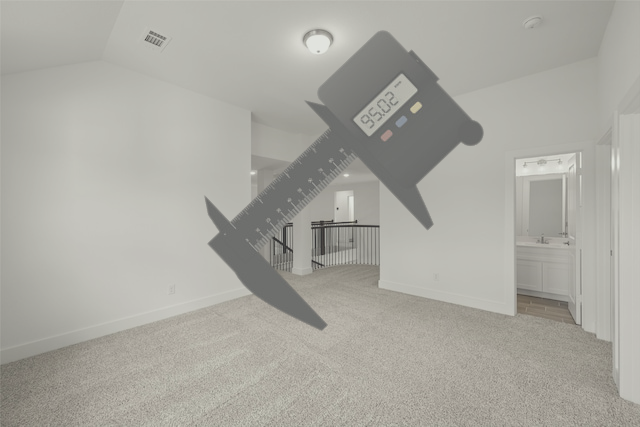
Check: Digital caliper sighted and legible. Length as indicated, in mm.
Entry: 95.02 mm
